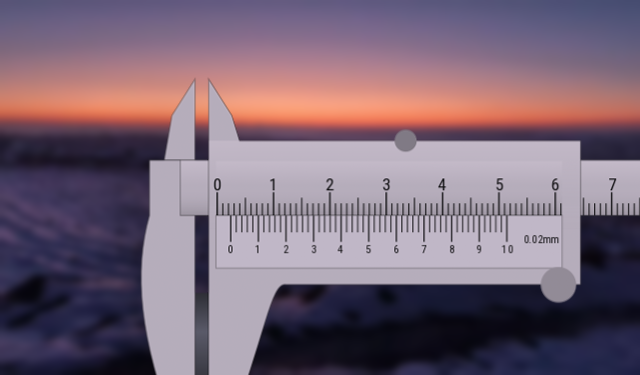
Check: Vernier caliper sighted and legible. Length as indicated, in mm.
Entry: 2.4 mm
